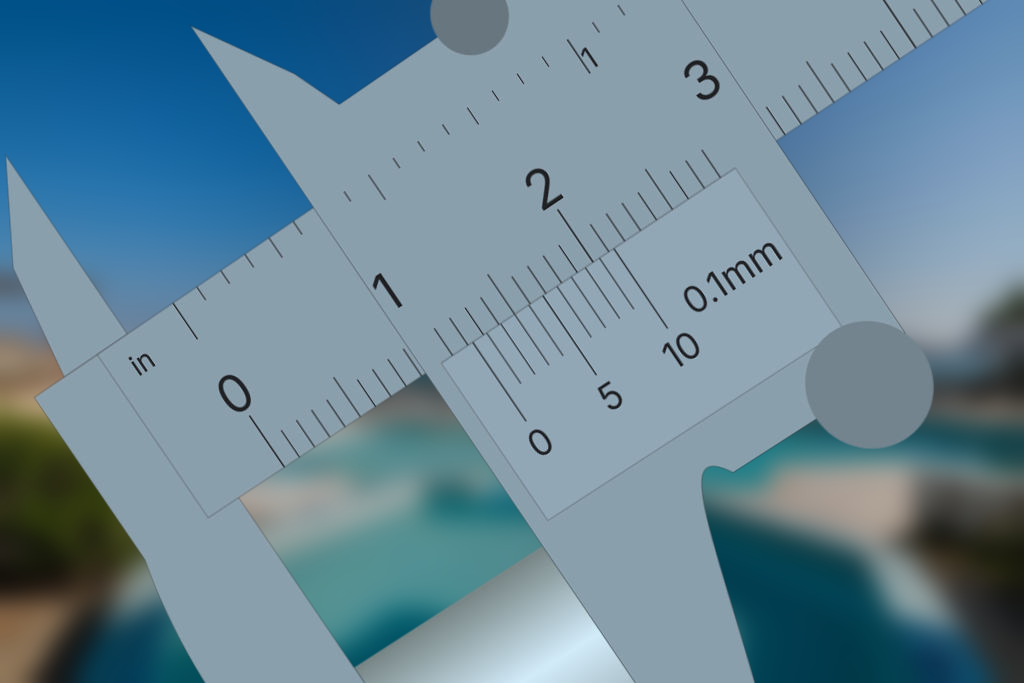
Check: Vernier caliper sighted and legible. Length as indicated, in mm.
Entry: 12.3 mm
